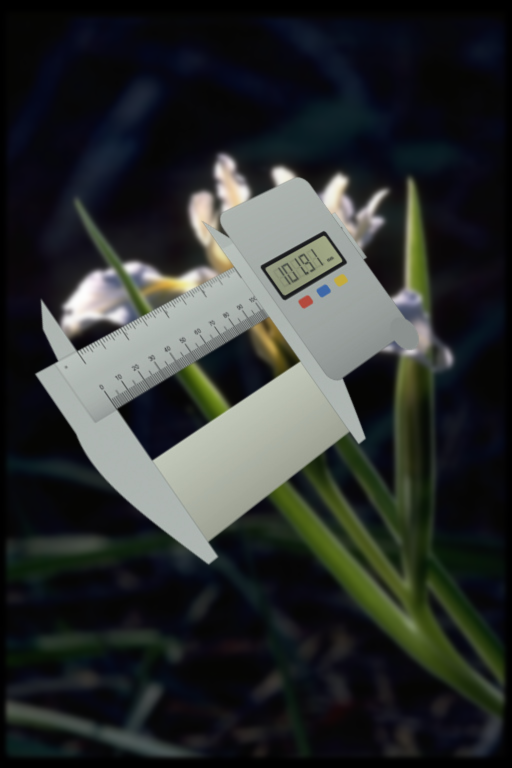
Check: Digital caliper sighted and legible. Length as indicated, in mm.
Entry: 101.91 mm
